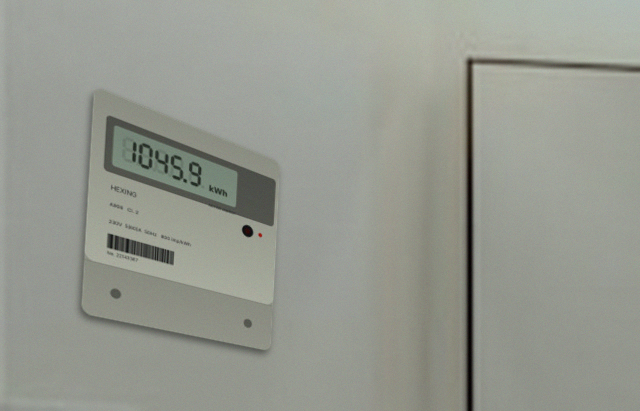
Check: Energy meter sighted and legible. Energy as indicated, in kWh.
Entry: 1045.9 kWh
